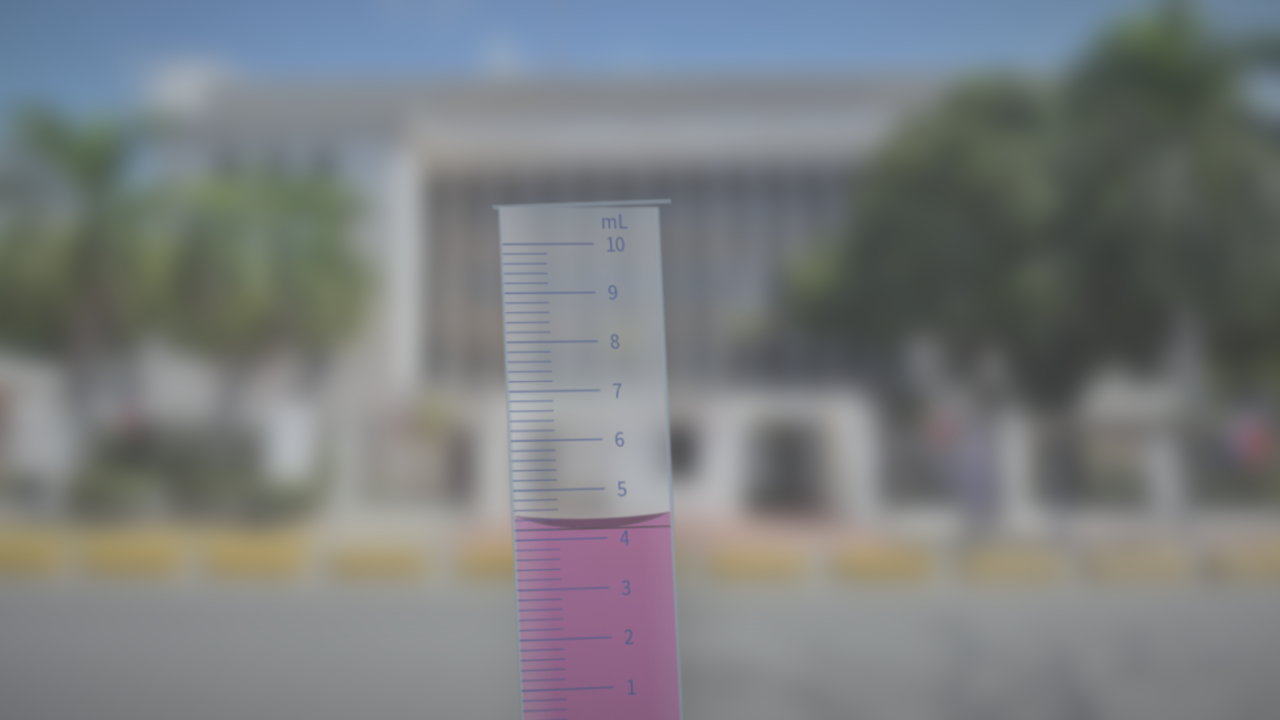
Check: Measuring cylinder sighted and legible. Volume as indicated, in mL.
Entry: 4.2 mL
